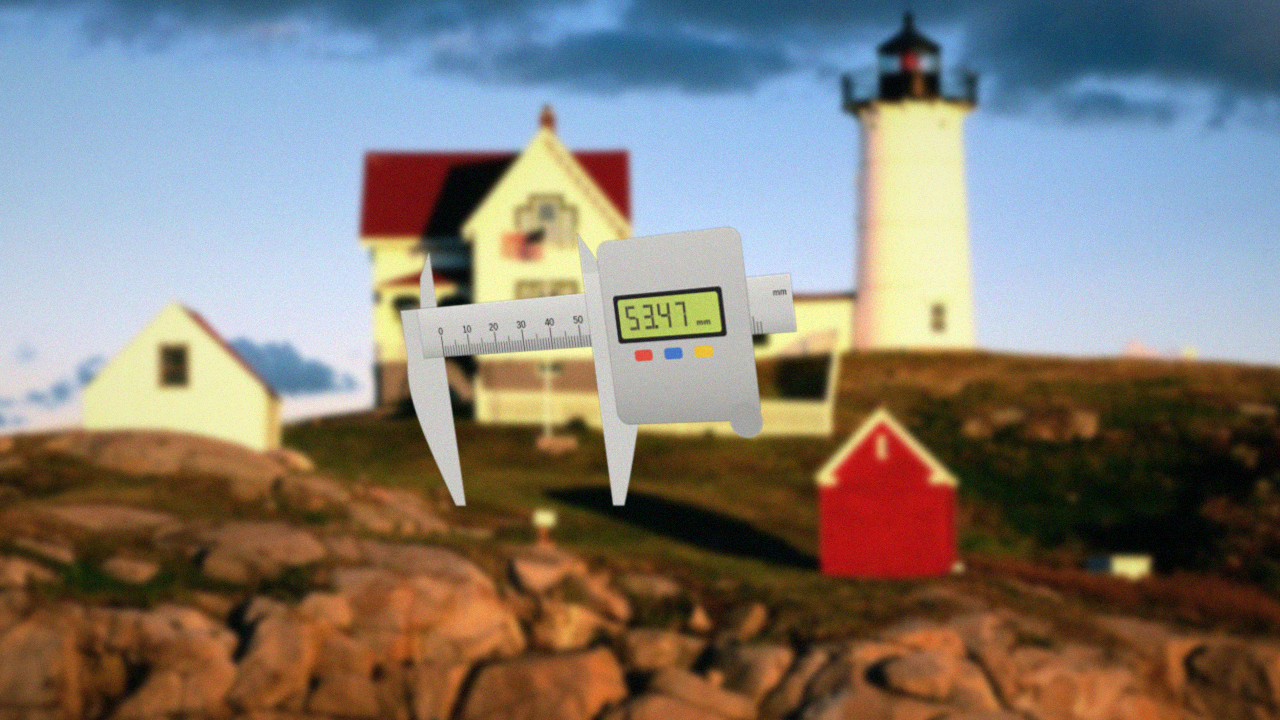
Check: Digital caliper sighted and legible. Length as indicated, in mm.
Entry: 53.47 mm
